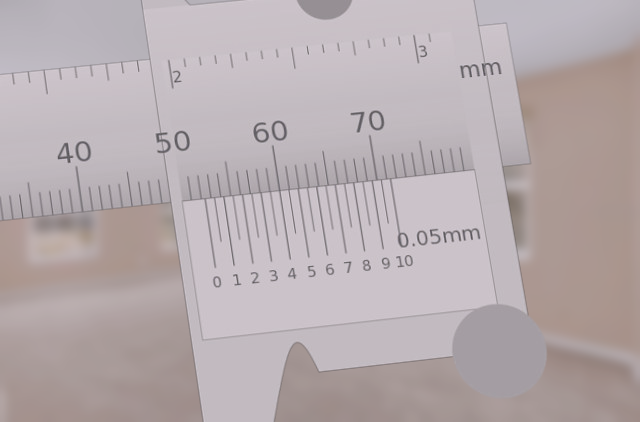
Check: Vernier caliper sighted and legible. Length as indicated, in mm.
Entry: 52.4 mm
